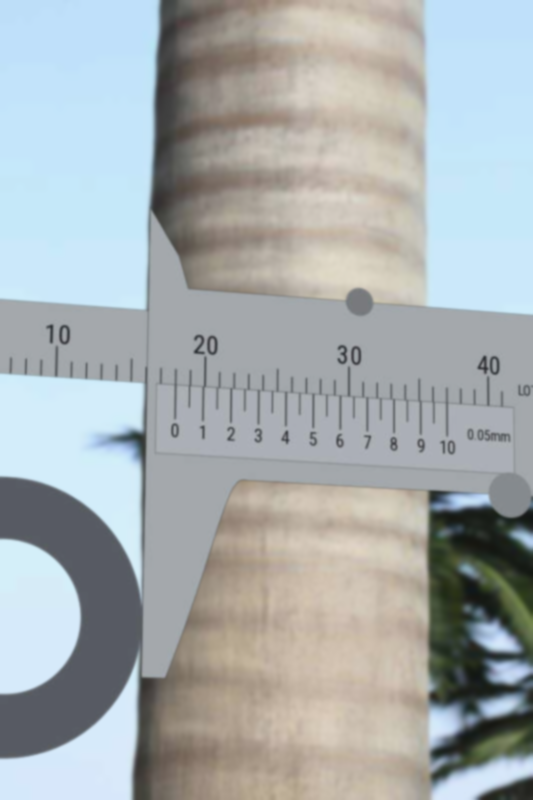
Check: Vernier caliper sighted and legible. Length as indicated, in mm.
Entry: 18.0 mm
